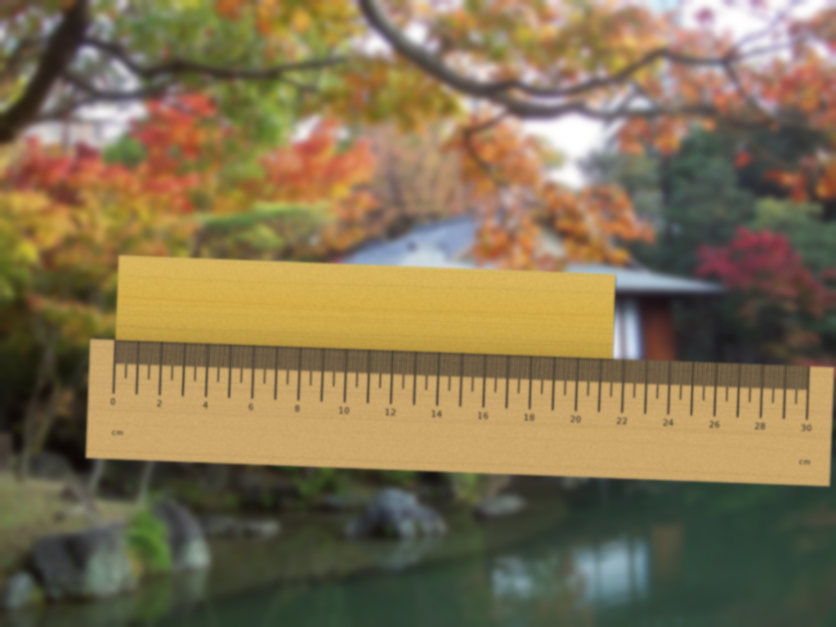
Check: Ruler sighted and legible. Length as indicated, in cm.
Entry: 21.5 cm
